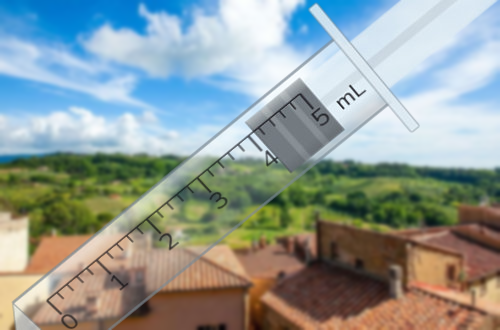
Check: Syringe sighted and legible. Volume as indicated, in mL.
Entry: 4.1 mL
